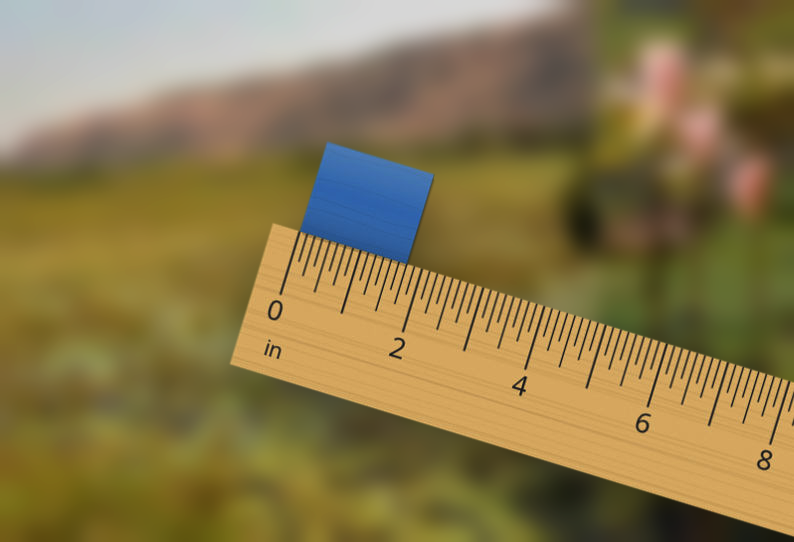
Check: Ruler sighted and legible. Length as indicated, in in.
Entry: 1.75 in
